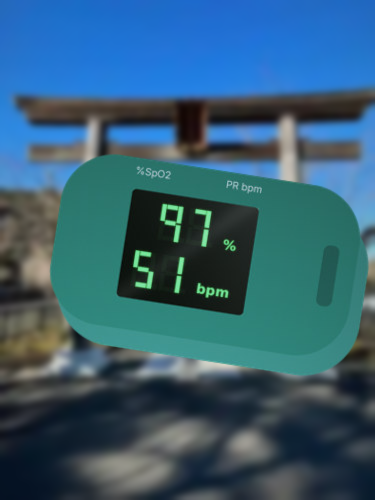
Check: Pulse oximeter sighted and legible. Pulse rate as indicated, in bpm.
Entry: 51 bpm
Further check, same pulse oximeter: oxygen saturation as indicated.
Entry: 97 %
